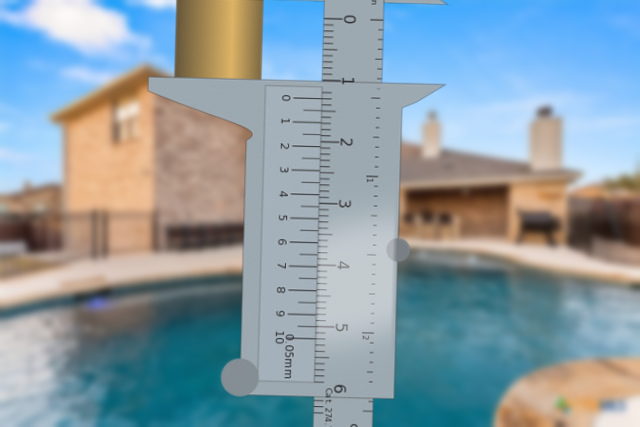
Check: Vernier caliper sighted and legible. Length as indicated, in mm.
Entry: 13.0 mm
